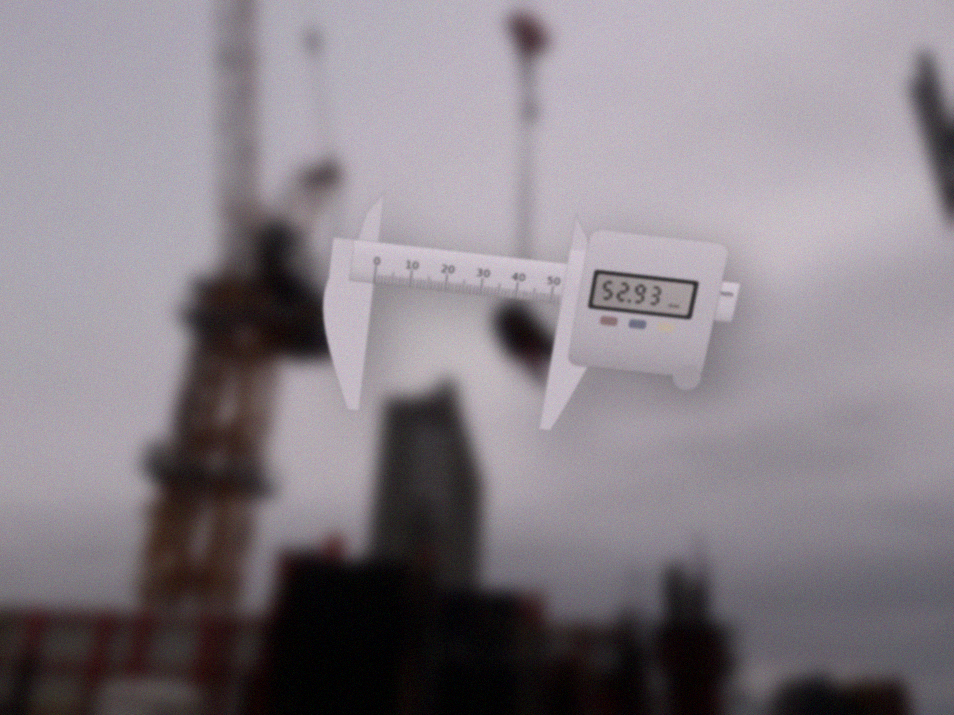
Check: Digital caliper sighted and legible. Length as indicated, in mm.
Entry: 52.93 mm
